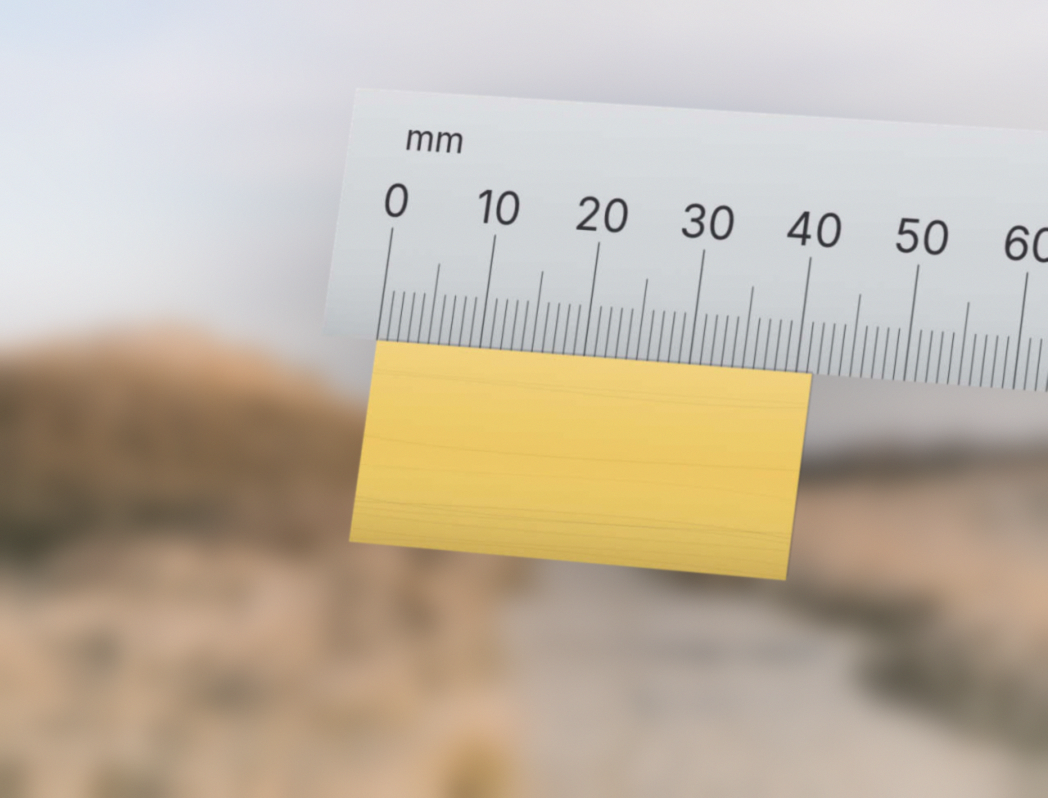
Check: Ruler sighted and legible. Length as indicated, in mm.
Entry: 41.5 mm
